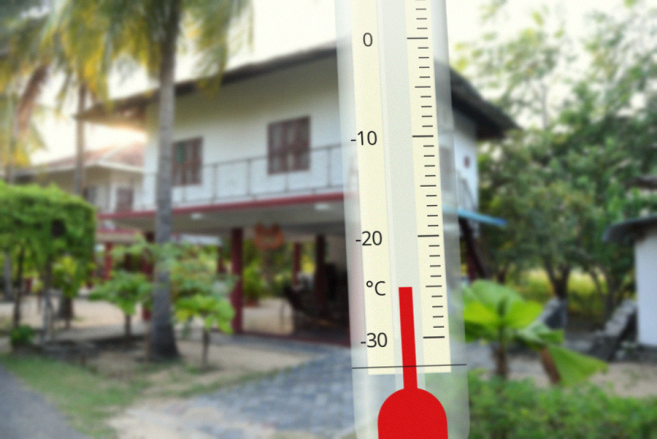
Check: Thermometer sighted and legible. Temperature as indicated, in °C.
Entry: -25 °C
